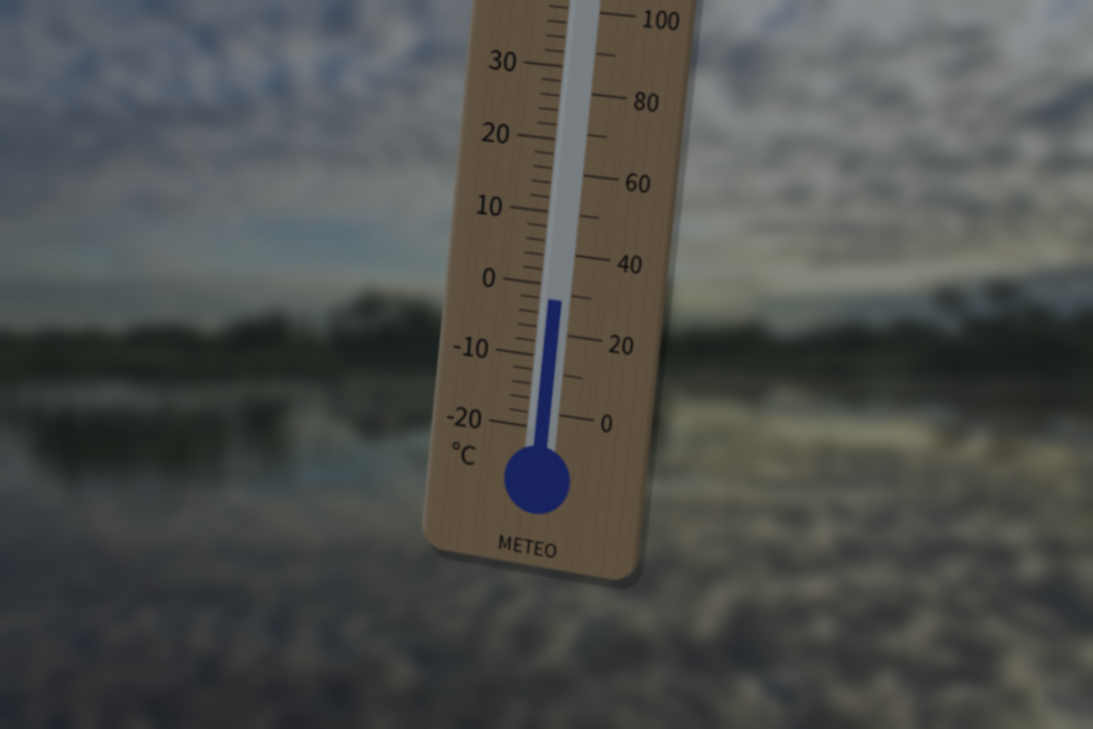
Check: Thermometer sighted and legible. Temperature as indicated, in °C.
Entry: -2 °C
